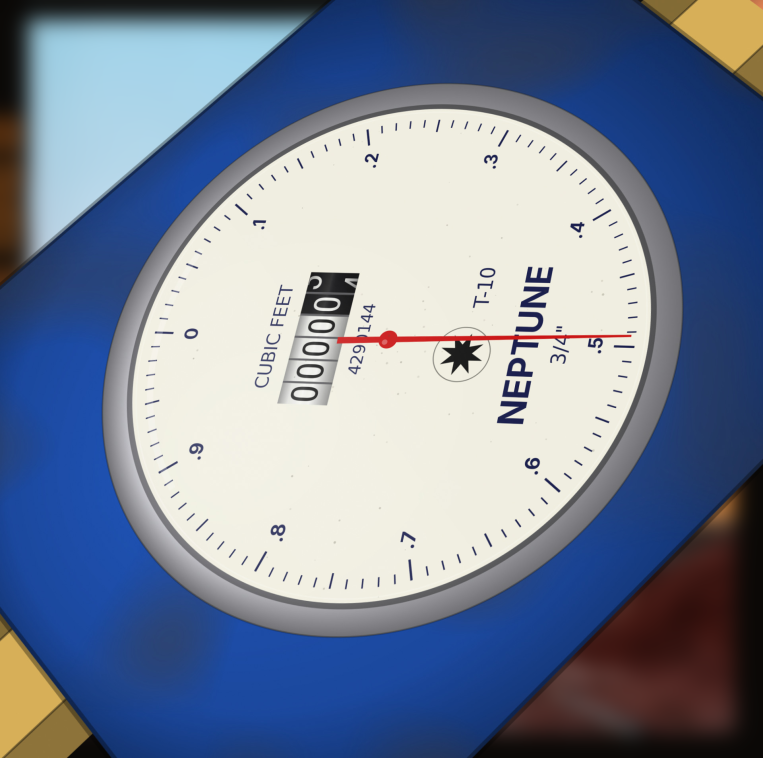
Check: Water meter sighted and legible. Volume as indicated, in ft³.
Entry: 3.49 ft³
